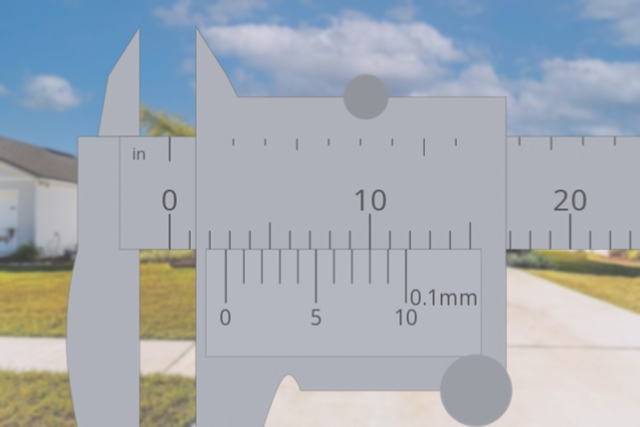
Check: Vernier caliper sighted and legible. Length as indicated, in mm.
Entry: 2.8 mm
